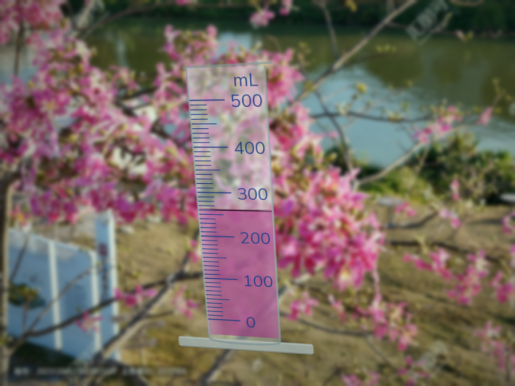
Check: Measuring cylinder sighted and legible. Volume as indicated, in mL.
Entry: 260 mL
